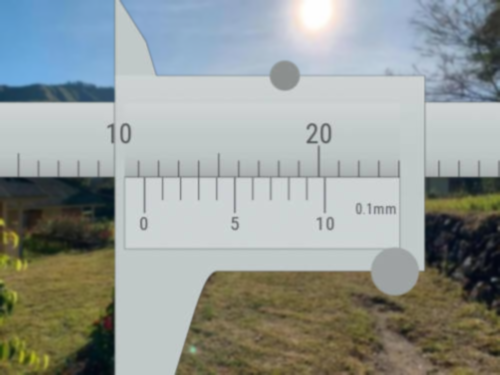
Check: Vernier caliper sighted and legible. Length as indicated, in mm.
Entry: 11.3 mm
